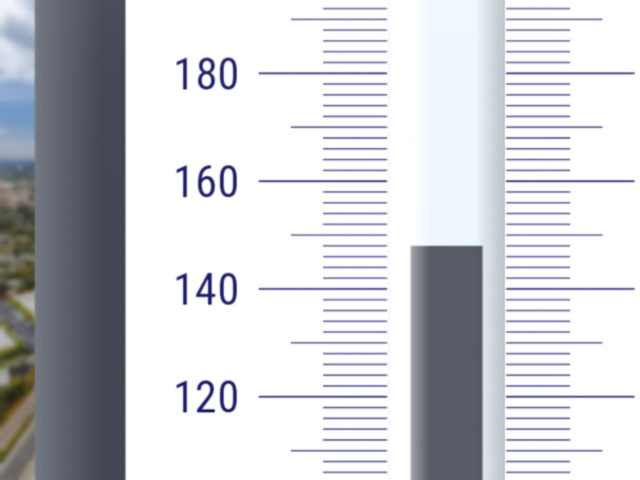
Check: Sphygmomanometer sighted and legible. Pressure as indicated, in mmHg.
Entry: 148 mmHg
